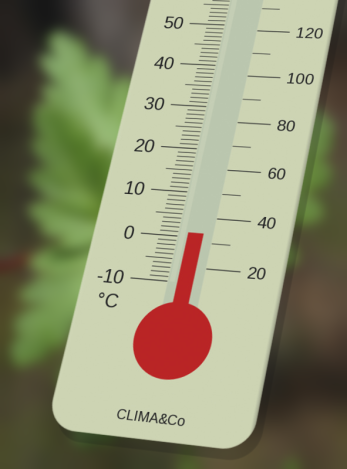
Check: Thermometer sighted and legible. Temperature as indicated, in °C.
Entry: 1 °C
